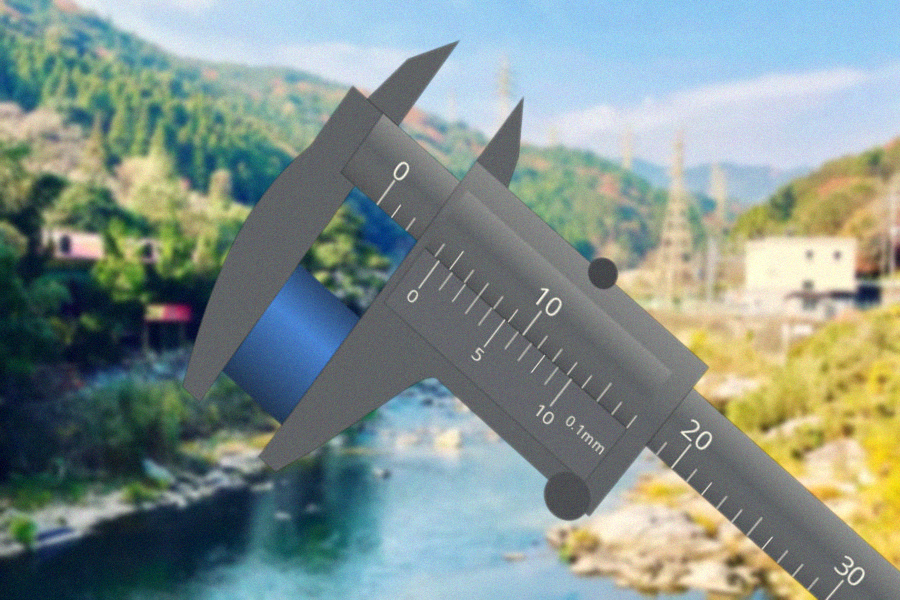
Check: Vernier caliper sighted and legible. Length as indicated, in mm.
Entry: 4.3 mm
